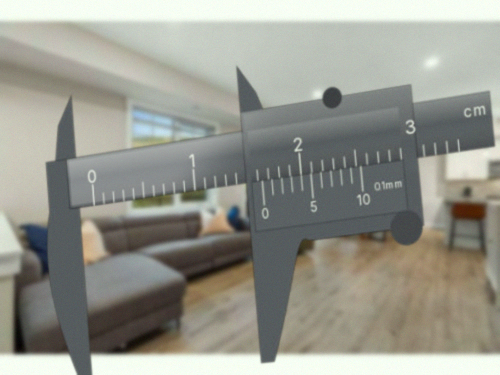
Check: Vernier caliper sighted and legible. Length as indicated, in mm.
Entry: 16.4 mm
